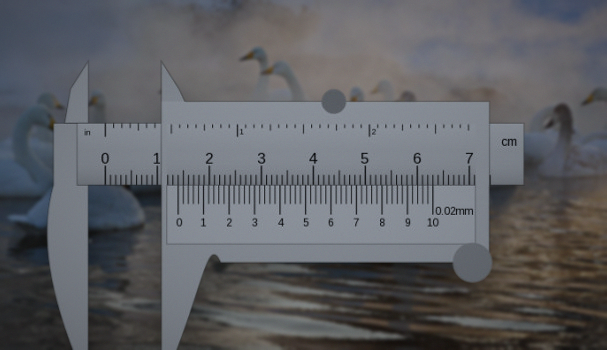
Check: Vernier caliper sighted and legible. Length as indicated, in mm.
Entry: 14.0 mm
